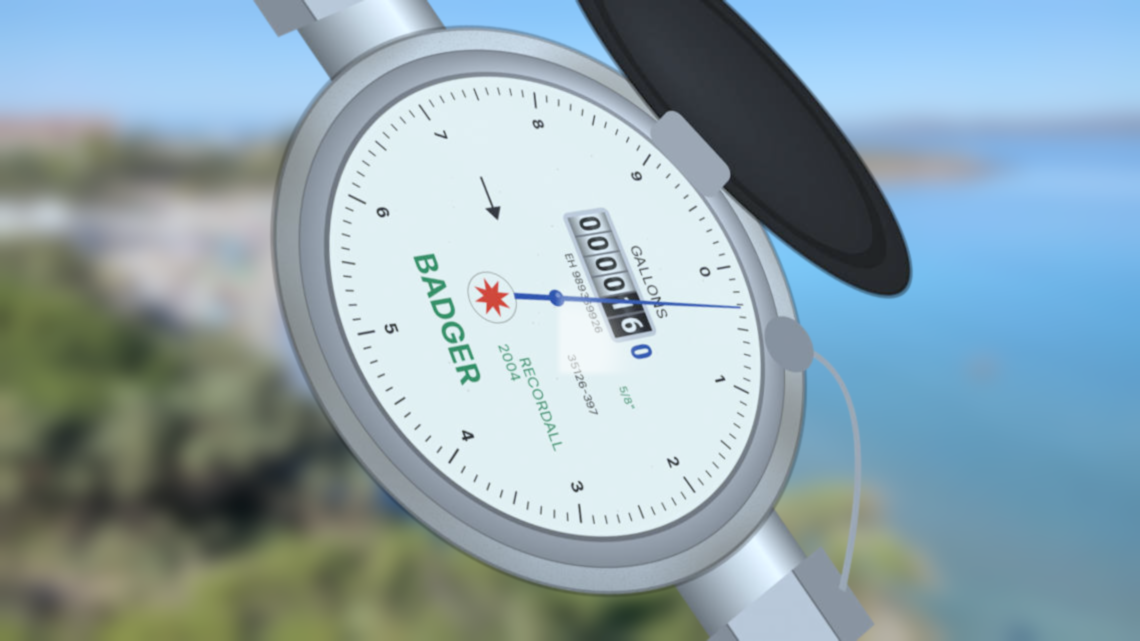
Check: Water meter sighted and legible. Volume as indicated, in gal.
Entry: 160.3 gal
